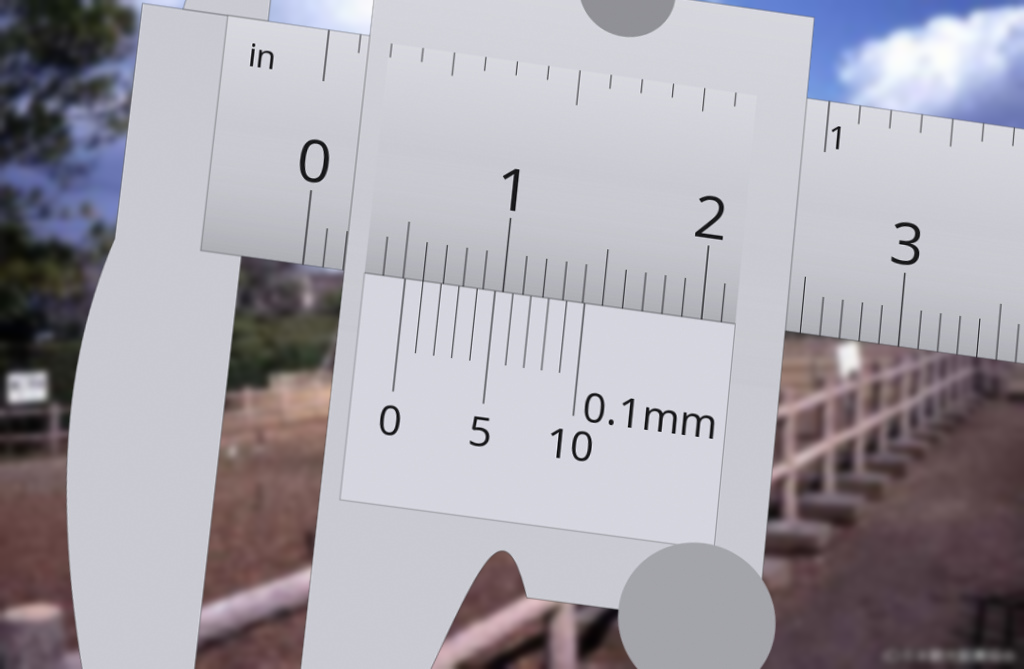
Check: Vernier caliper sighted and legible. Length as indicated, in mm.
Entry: 5.1 mm
